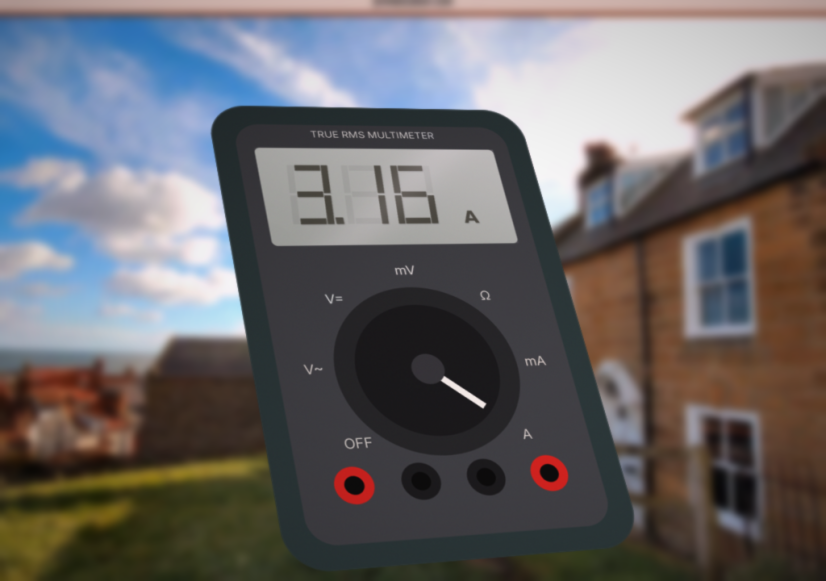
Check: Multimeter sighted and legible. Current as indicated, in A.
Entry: 3.16 A
